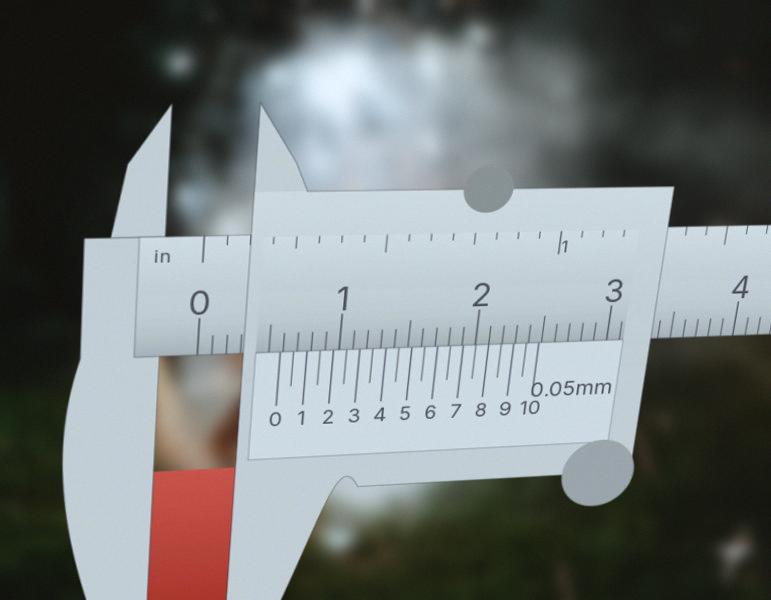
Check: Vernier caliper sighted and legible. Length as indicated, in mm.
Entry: 5.8 mm
